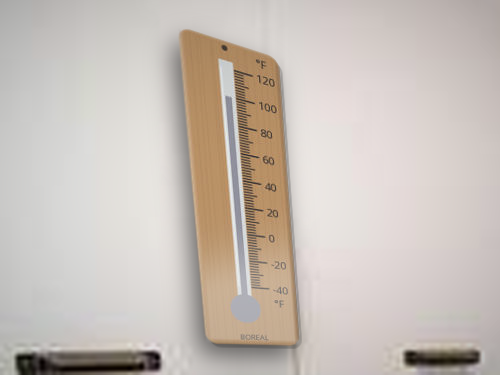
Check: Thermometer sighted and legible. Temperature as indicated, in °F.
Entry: 100 °F
